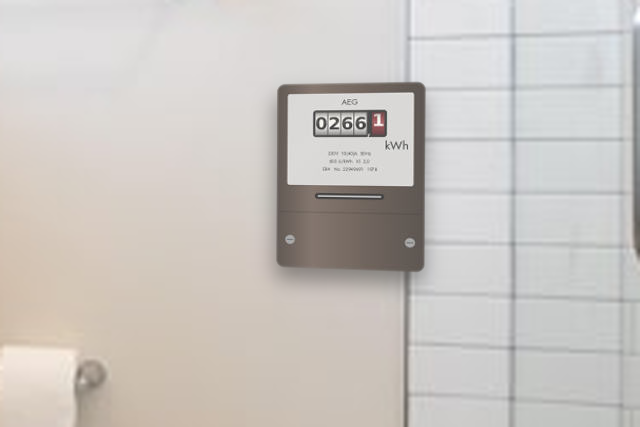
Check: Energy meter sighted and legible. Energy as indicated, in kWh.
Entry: 266.1 kWh
